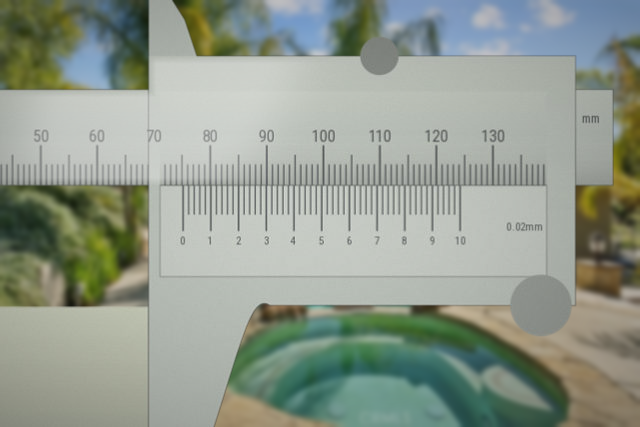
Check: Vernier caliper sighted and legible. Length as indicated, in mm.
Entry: 75.2 mm
